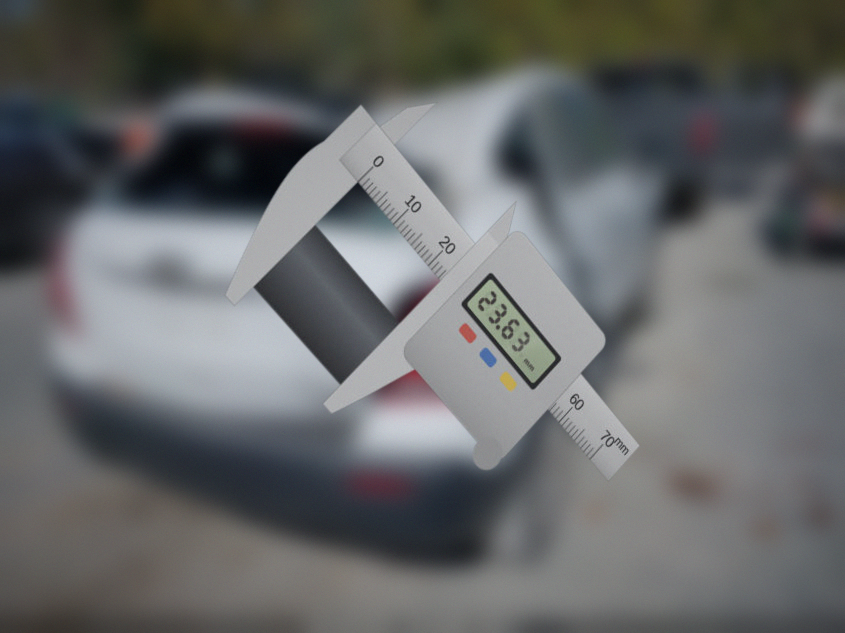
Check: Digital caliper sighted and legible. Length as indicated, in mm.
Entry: 23.63 mm
